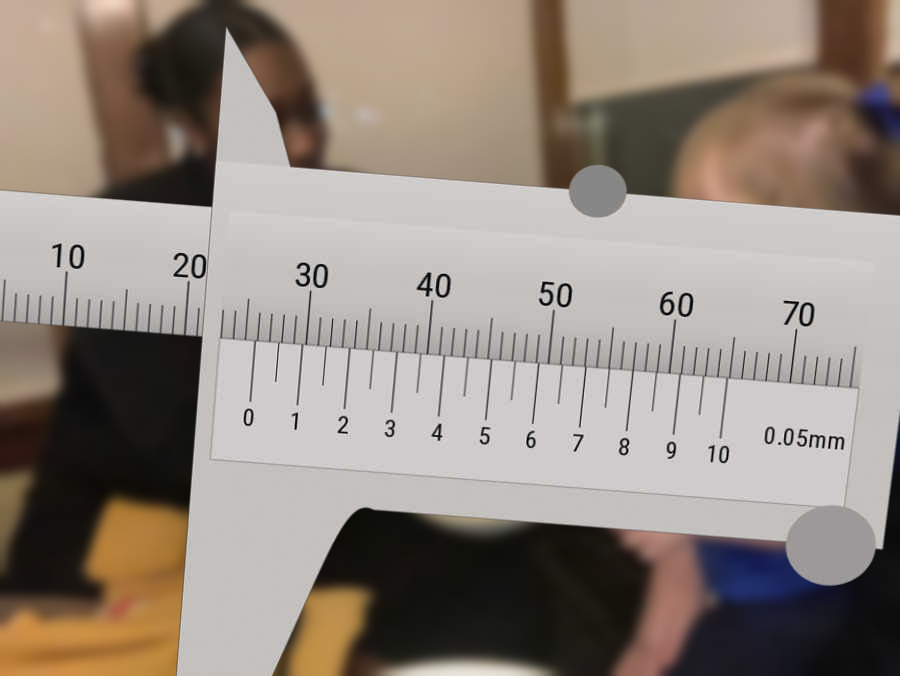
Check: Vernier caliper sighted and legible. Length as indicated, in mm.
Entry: 25.8 mm
